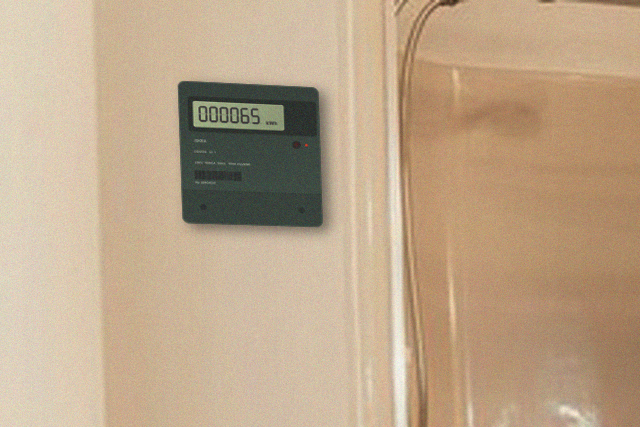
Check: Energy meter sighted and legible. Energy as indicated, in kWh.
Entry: 65 kWh
